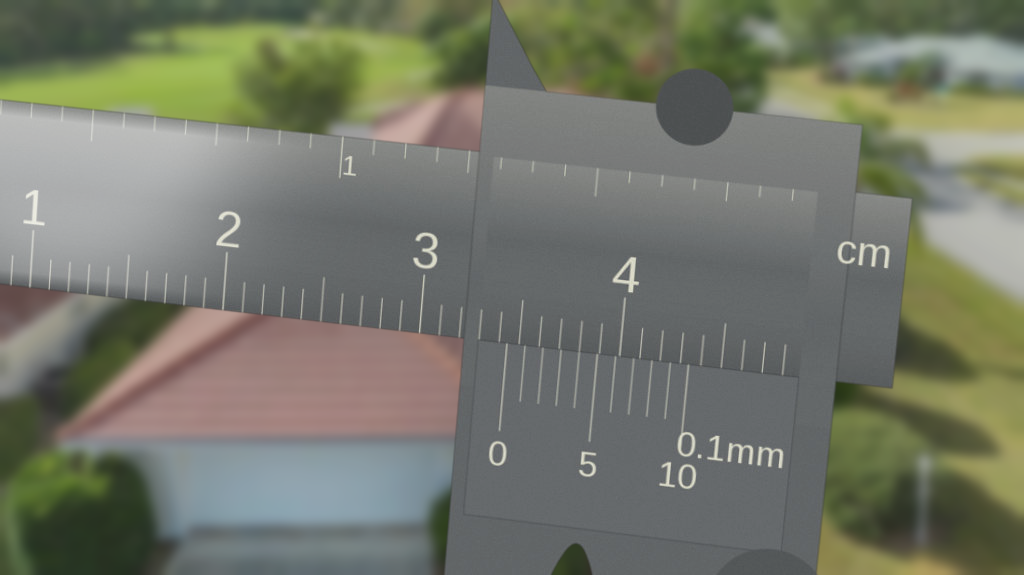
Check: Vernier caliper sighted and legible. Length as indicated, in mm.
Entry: 34.4 mm
